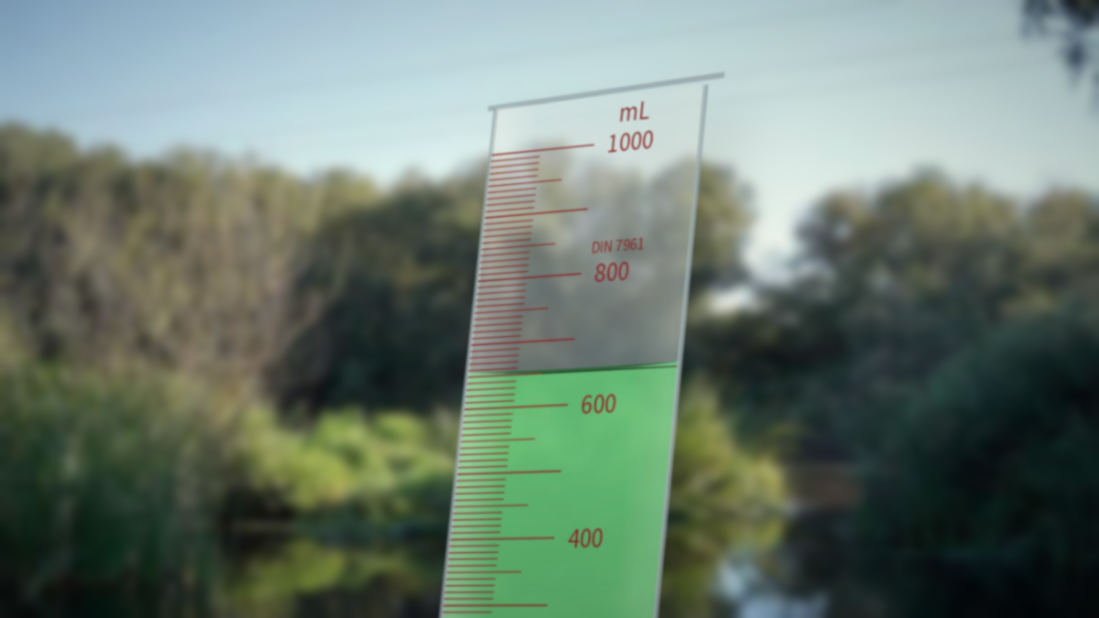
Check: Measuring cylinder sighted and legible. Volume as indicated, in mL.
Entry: 650 mL
